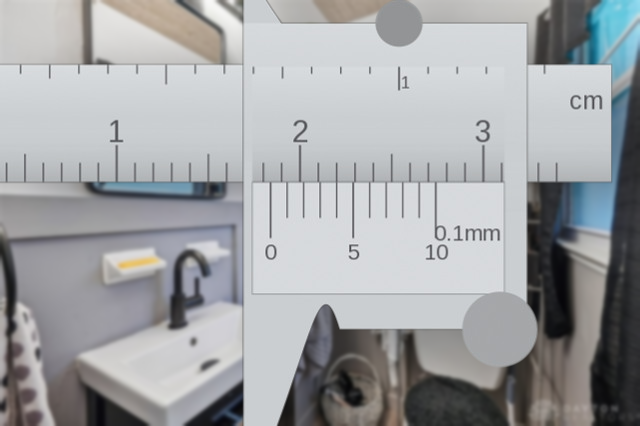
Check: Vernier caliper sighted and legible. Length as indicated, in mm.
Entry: 18.4 mm
